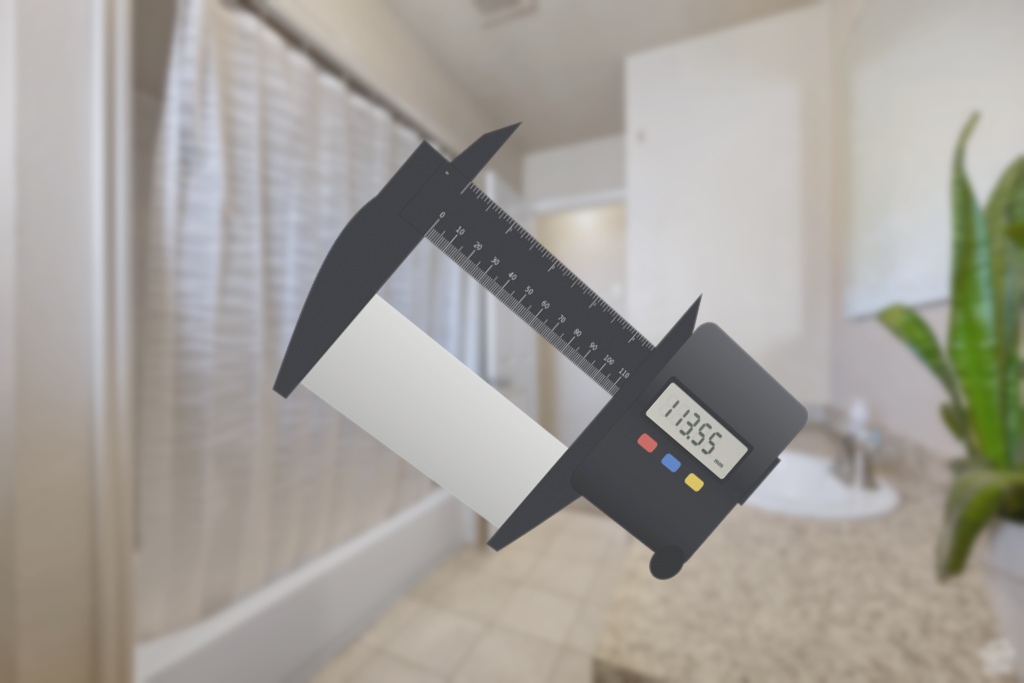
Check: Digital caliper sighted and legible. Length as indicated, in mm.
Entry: 113.55 mm
